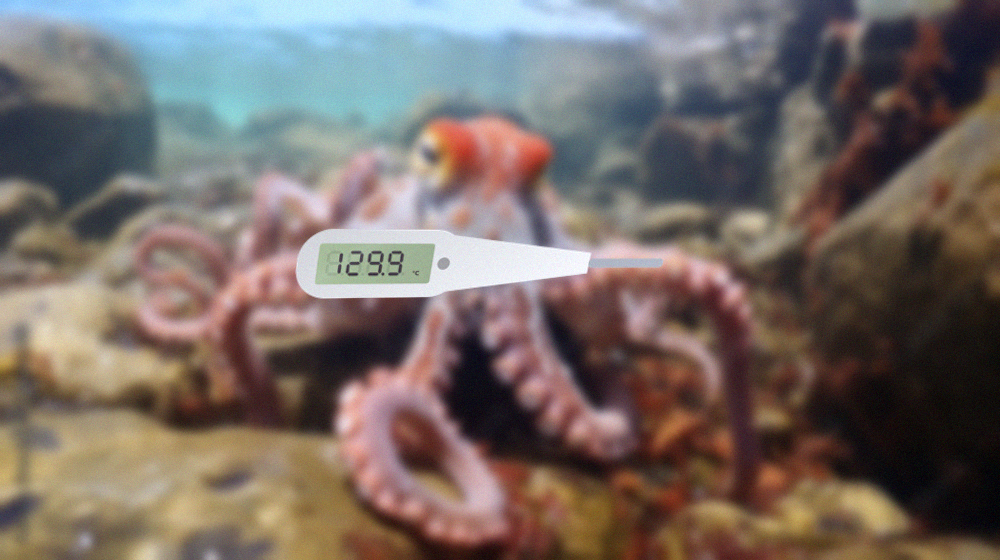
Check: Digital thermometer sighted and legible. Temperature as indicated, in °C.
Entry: 129.9 °C
